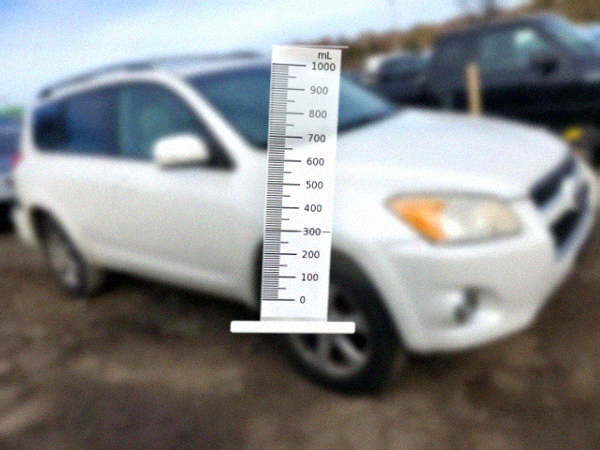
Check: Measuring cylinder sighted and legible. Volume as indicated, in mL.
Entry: 300 mL
